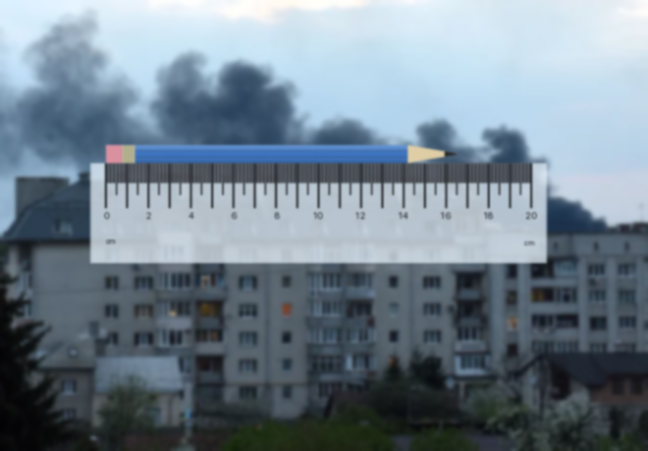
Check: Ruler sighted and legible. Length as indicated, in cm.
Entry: 16.5 cm
